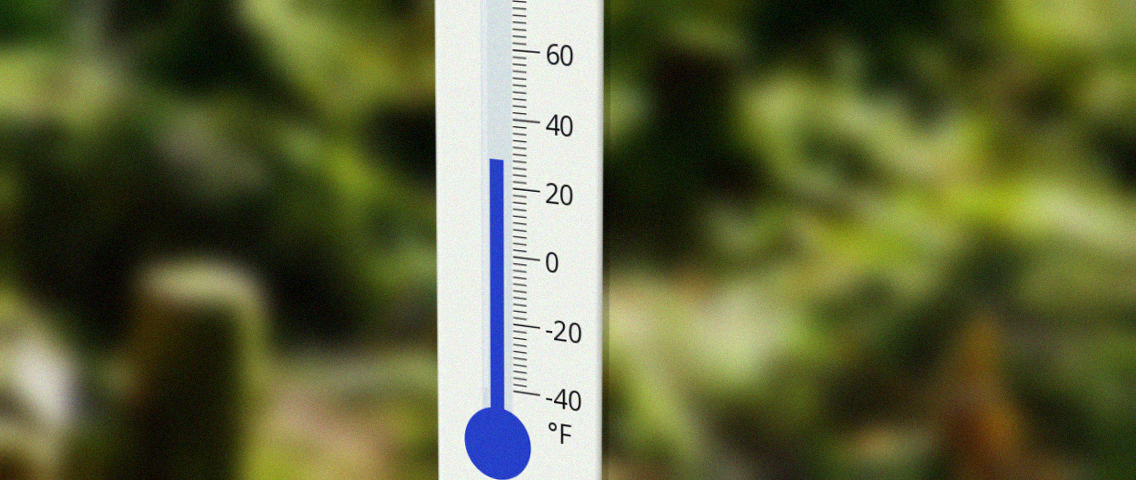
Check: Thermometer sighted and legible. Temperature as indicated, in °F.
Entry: 28 °F
